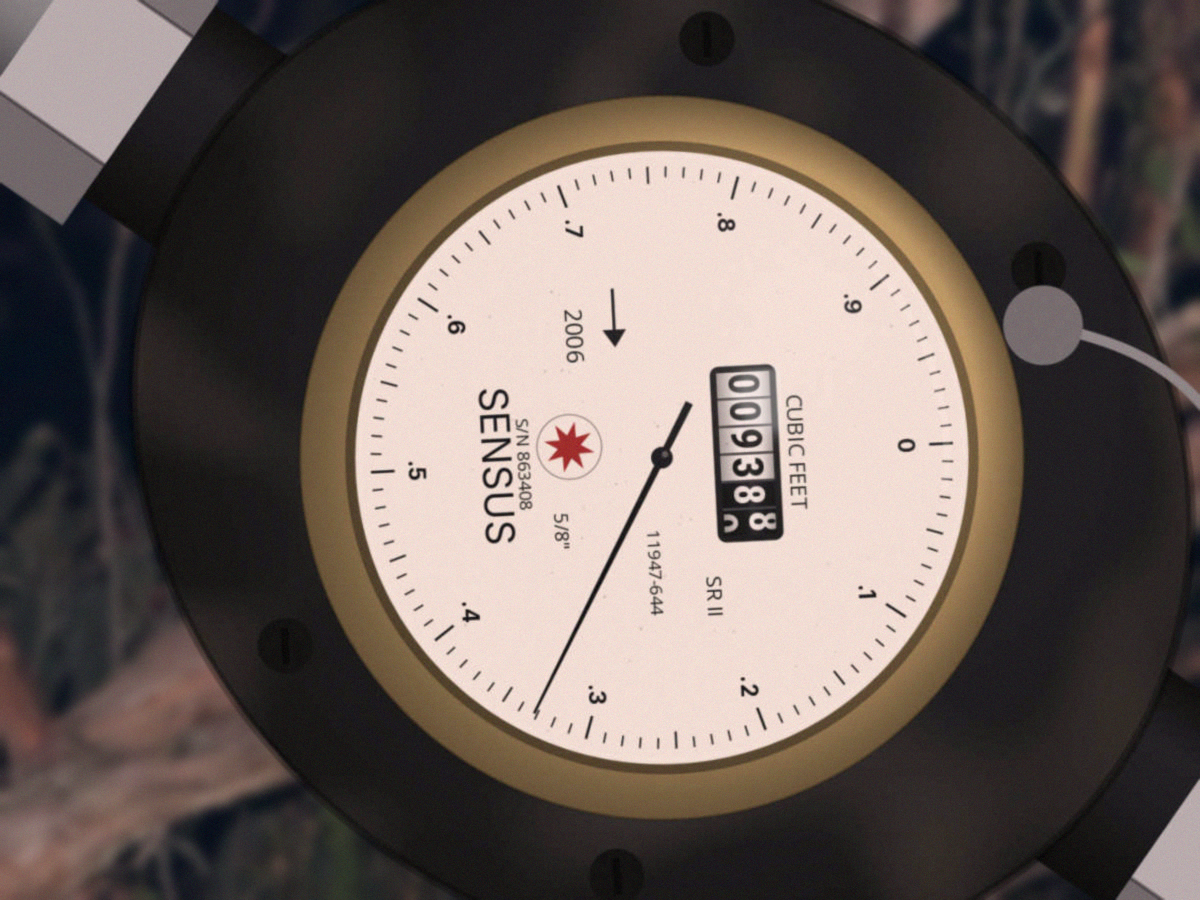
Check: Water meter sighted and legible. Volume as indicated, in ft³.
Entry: 9388.33 ft³
